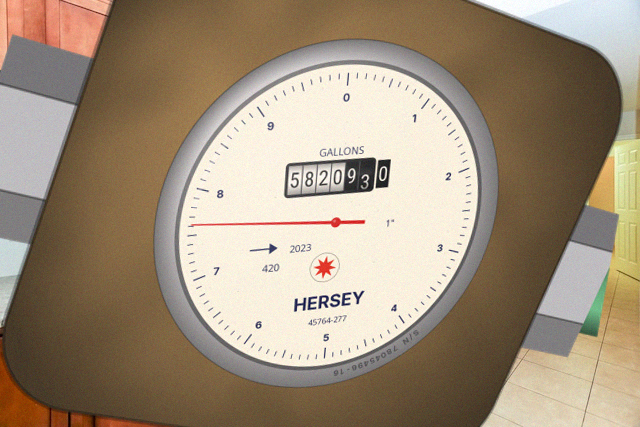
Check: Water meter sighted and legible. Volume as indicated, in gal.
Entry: 5820927.6 gal
